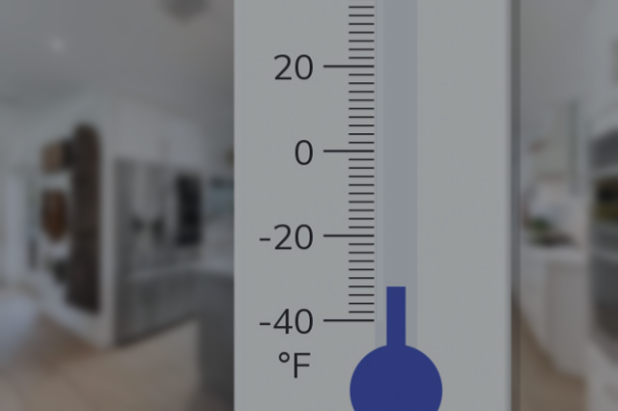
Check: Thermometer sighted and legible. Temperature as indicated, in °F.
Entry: -32 °F
